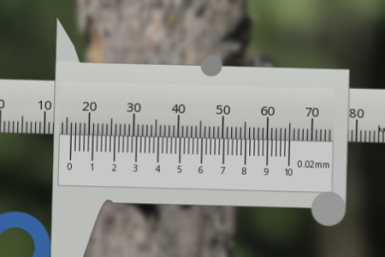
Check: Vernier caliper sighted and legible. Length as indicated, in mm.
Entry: 16.0 mm
